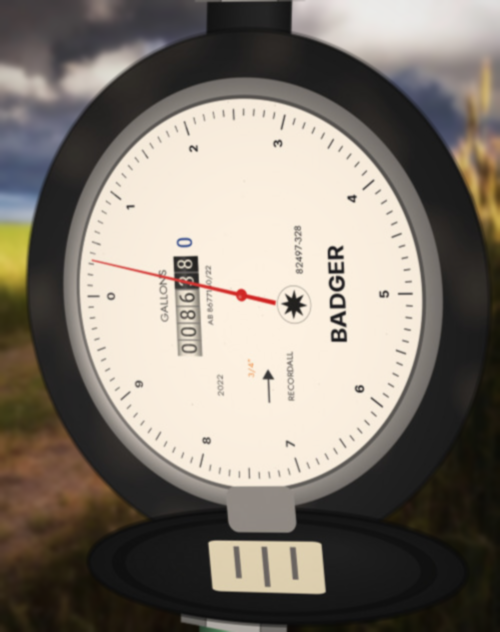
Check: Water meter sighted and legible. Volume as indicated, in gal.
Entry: 86380.3 gal
